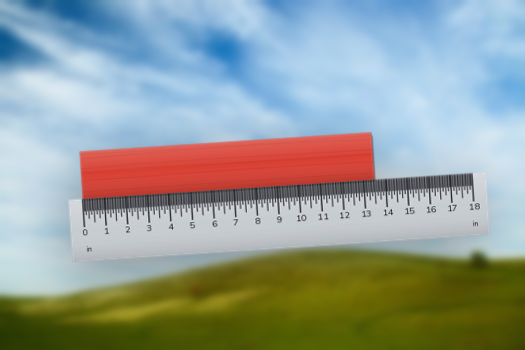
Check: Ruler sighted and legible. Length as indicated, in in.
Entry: 13.5 in
